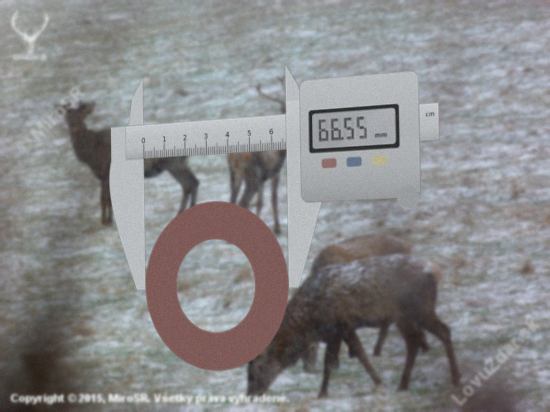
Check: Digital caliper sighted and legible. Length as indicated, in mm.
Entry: 66.55 mm
